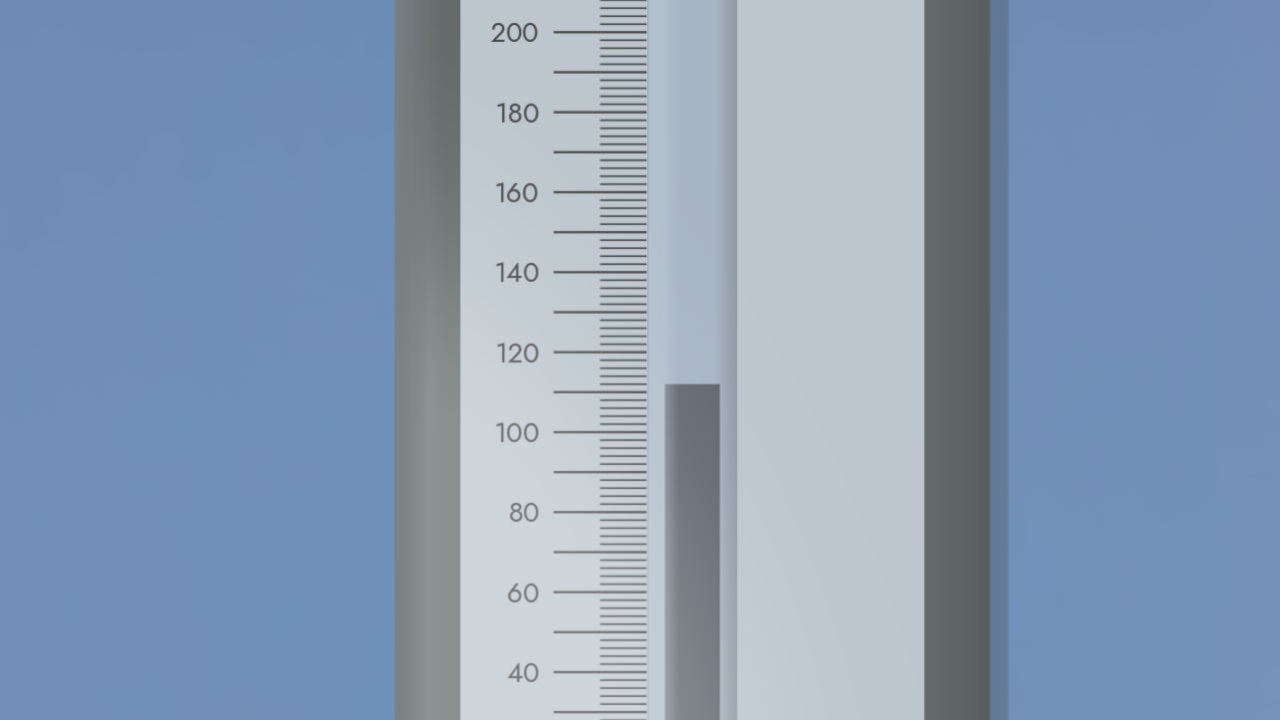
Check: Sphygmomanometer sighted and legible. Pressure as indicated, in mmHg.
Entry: 112 mmHg
